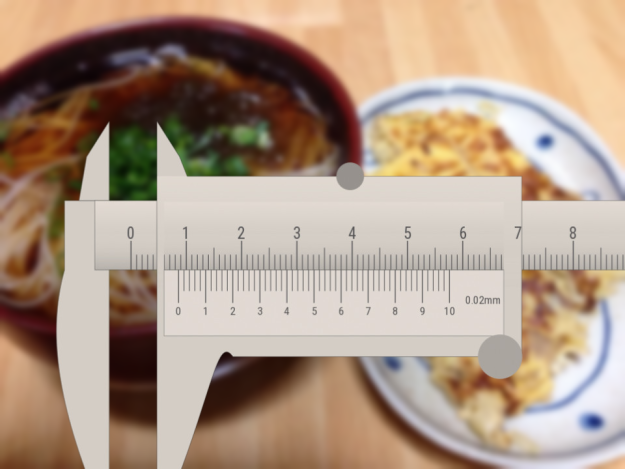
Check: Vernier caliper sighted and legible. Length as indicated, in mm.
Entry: 8.6 mm
